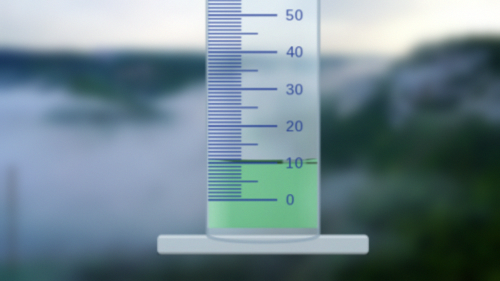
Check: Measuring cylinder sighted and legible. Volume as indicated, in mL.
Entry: 10 mL
